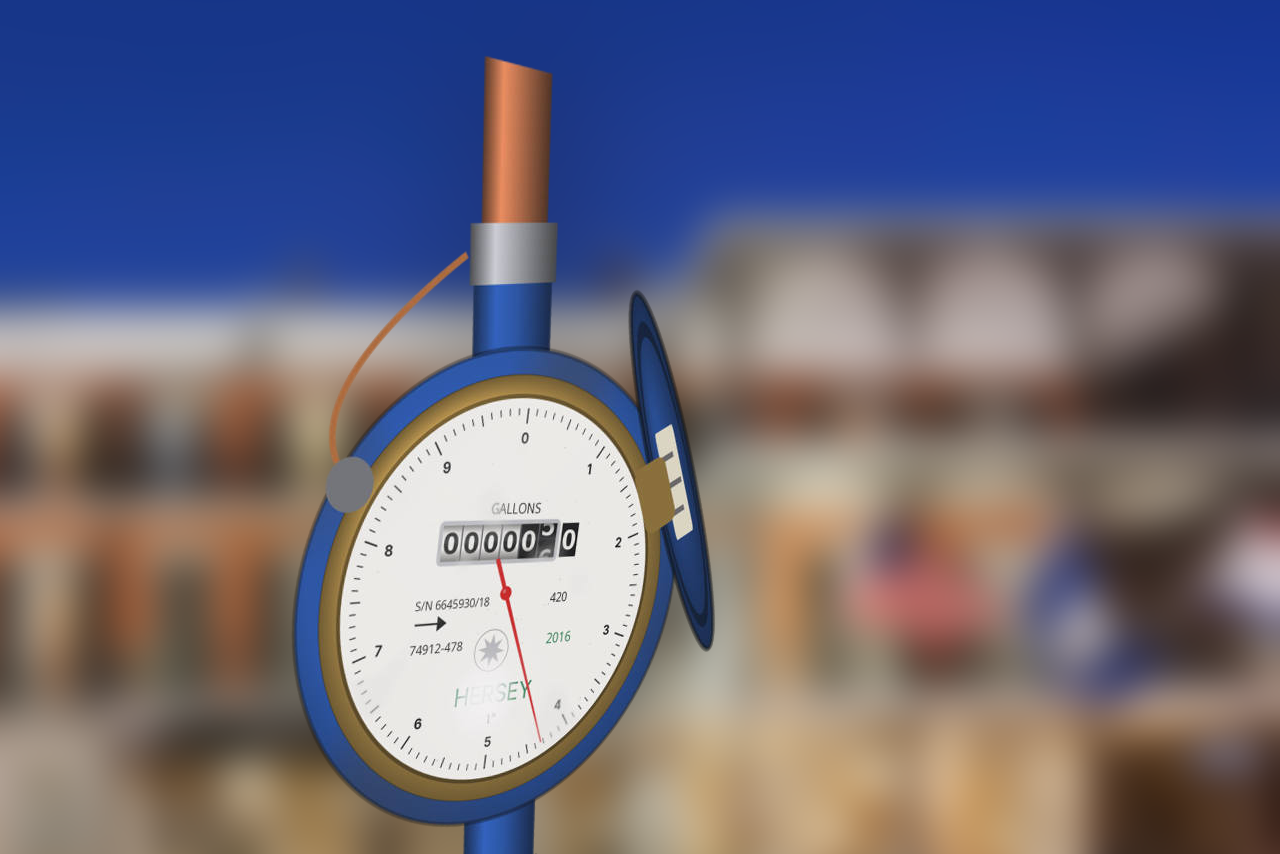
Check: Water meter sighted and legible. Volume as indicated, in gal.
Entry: 54.3 gal
